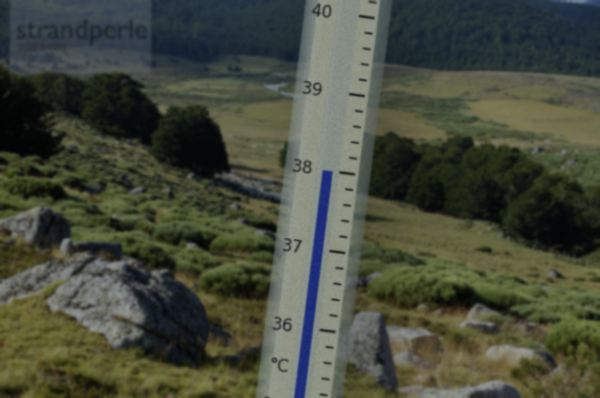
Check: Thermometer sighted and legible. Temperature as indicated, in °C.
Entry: 38 °C
